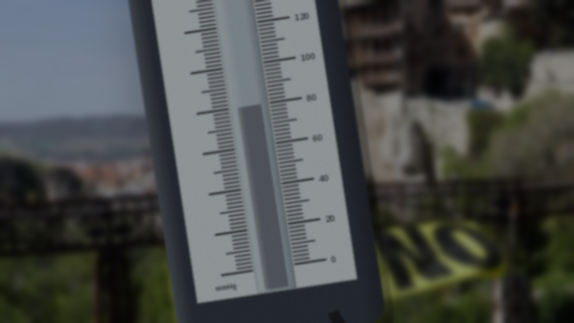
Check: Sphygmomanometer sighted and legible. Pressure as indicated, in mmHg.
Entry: 80 mmHg
